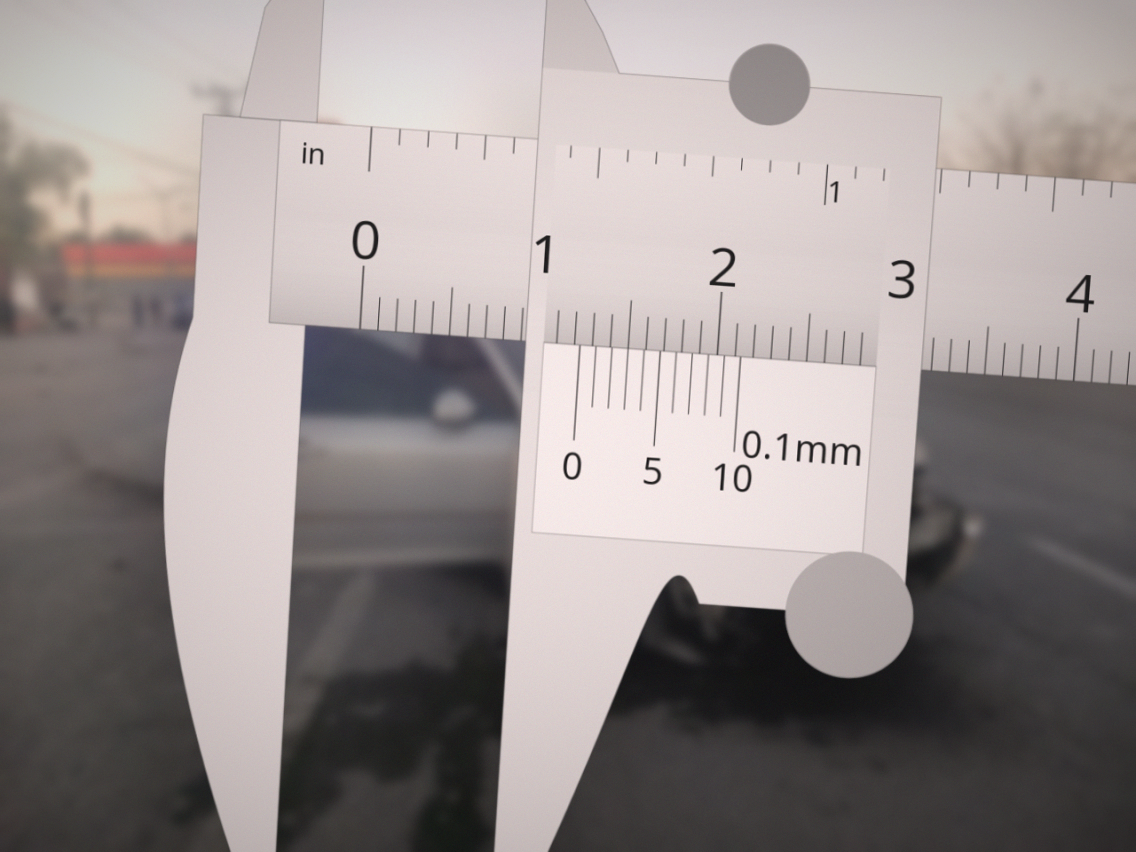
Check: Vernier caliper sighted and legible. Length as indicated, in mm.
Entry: 12.3 mm
